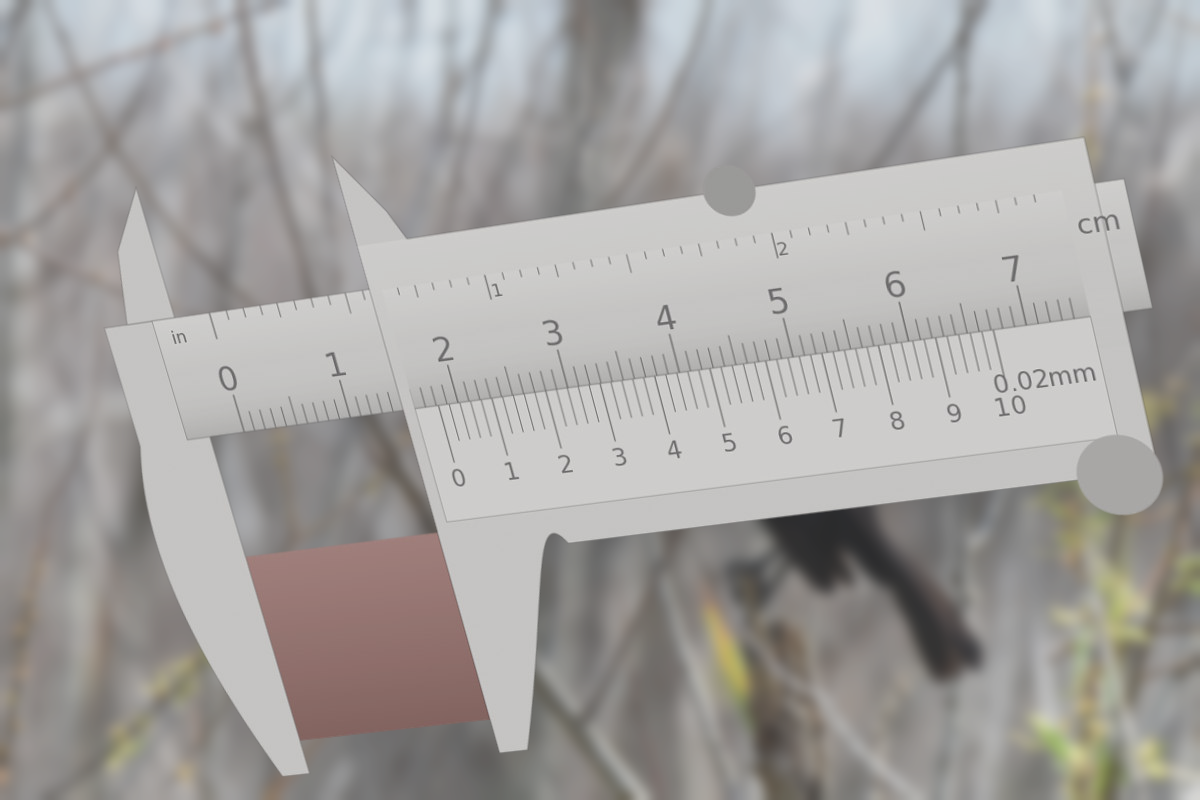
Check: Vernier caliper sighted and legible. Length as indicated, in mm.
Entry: 18.2 mm
